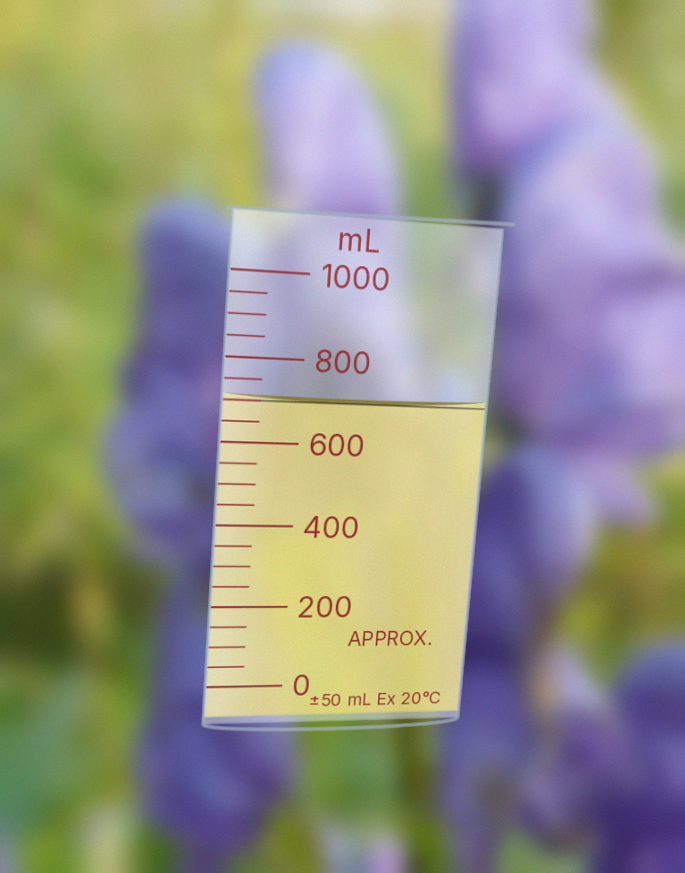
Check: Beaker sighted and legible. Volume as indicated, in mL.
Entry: 700 mL
